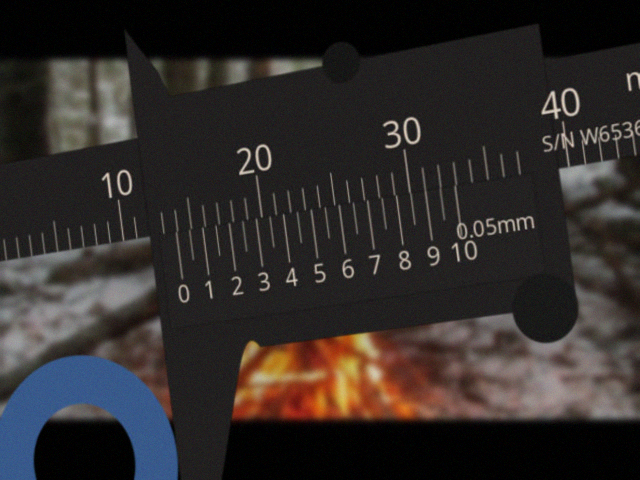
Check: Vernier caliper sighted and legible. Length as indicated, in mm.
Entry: 13.9 mm
